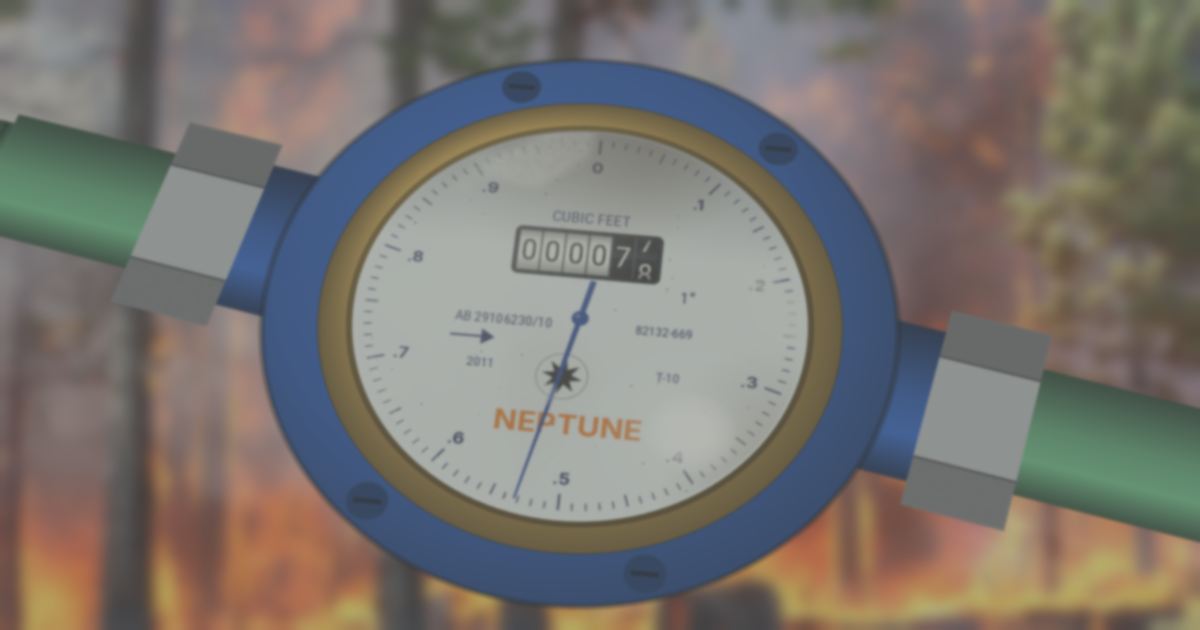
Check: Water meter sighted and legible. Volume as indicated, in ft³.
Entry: 77.53 ft³
